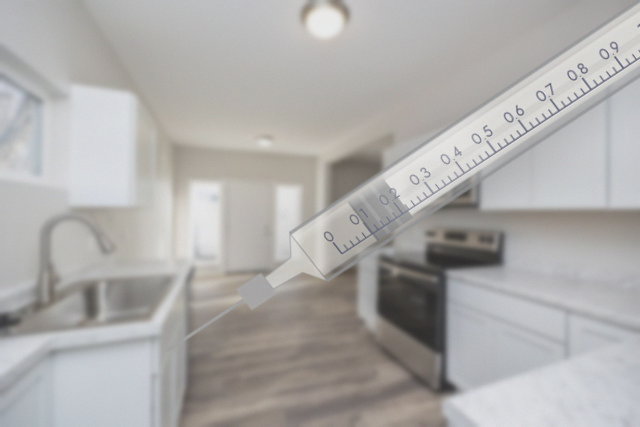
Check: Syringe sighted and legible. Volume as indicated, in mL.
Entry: 0.1 mL
